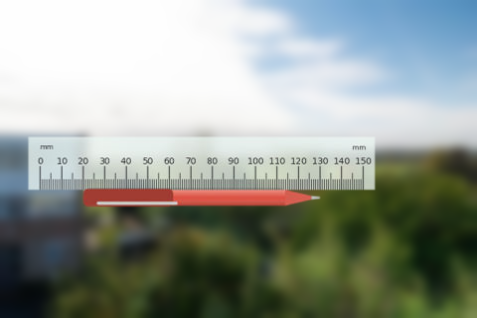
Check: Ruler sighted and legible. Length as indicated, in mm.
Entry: 110 mm
